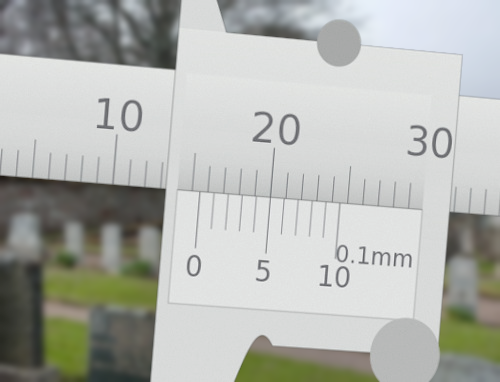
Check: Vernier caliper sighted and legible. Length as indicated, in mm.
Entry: 15.5 mm
